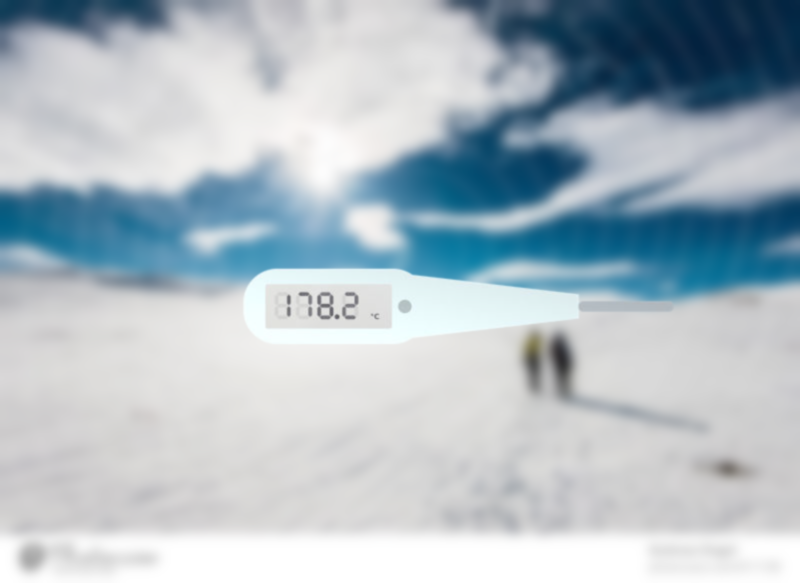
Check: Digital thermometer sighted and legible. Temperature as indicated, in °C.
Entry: 178.2 °C
